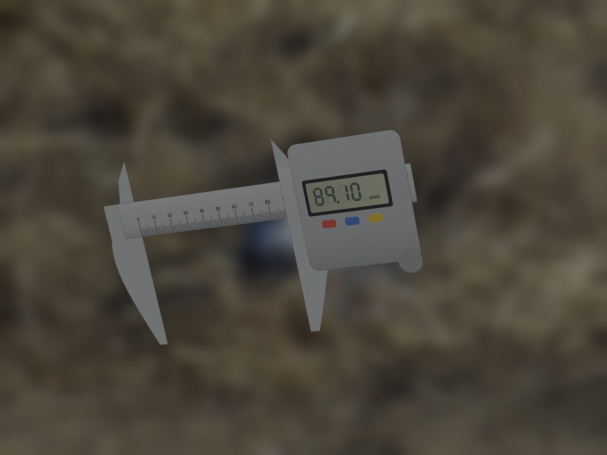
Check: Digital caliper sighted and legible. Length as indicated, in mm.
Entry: 89.10 mm
